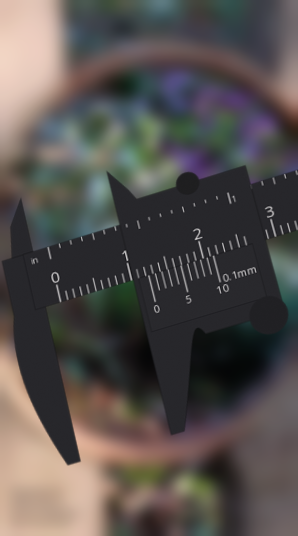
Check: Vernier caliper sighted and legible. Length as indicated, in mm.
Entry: 12.4 mm
